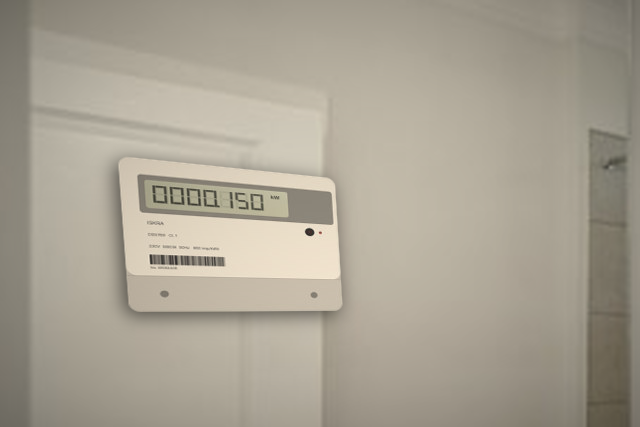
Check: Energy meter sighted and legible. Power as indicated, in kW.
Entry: 0.150 kW
